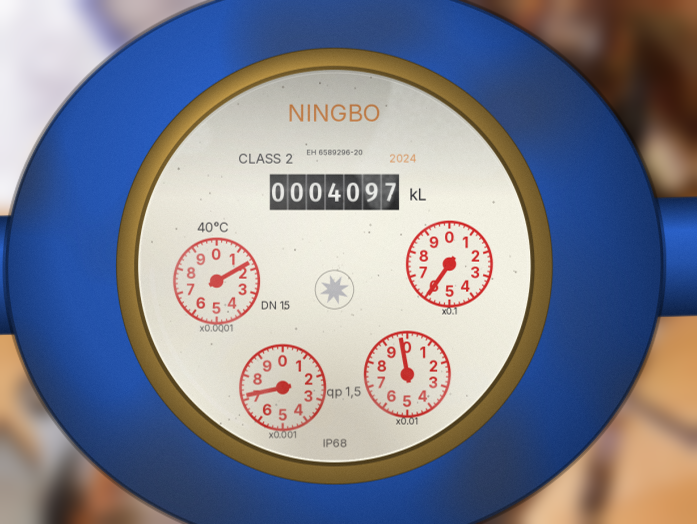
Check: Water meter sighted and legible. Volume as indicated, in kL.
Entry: 4097.5971 kL
